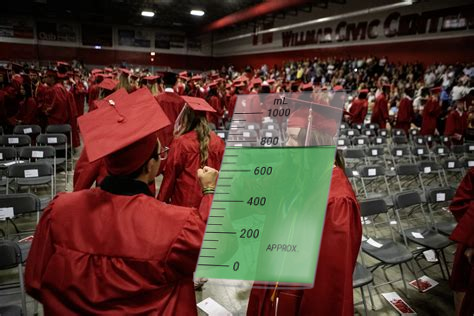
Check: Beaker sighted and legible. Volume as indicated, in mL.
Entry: 750 mL
